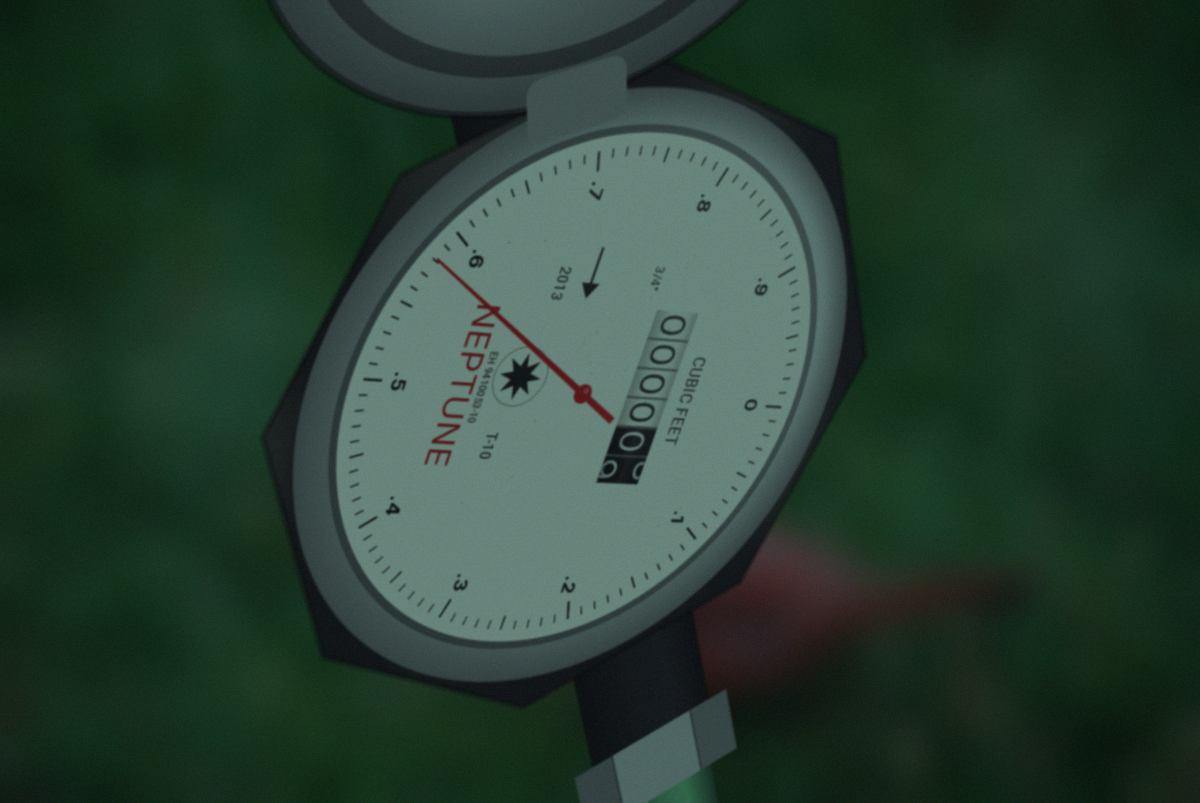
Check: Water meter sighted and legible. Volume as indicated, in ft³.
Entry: 8.58 ft³
